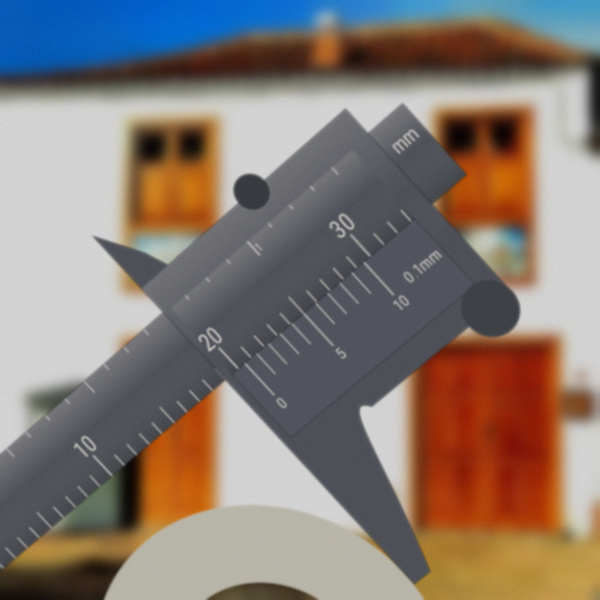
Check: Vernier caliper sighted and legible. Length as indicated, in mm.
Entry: 20.5 mm
